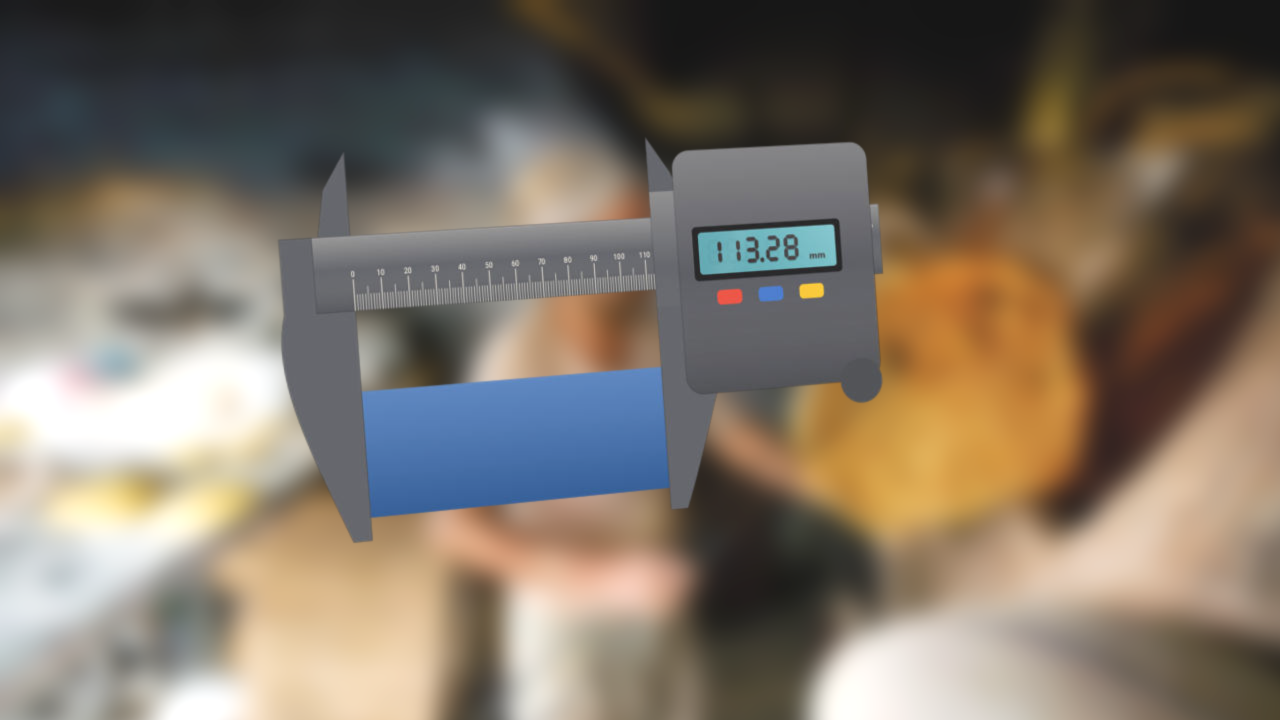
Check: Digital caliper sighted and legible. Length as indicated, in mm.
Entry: 113.28 mm
